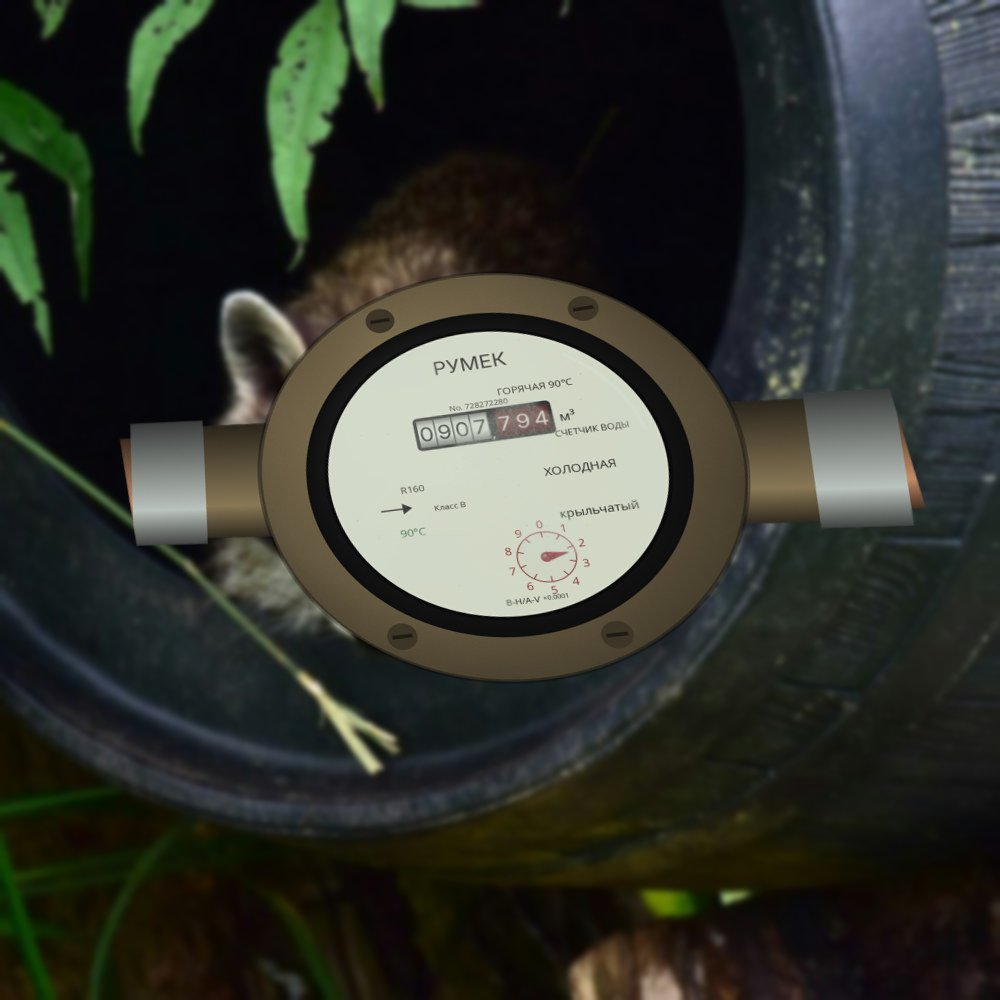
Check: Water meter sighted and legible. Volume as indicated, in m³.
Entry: 907.7942 m³
